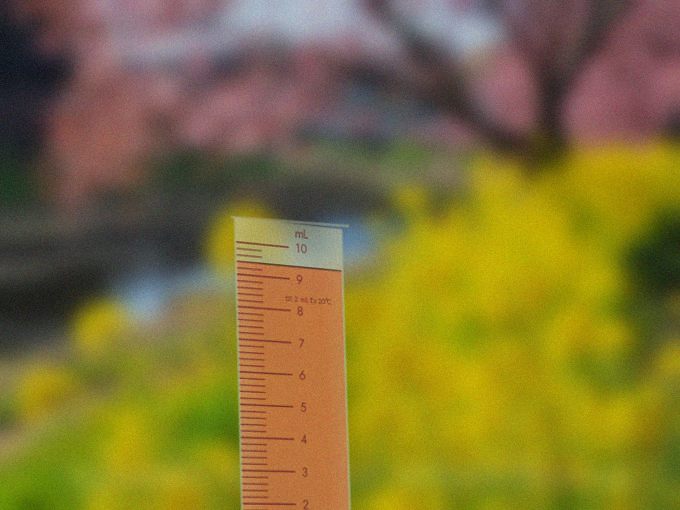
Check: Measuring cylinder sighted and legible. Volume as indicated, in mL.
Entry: 9.4 mL
